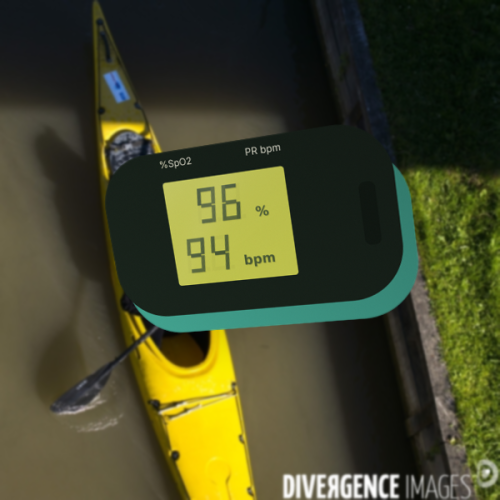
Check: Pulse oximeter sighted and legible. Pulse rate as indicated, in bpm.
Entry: 94 bpm
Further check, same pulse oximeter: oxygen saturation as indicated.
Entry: 96 %
